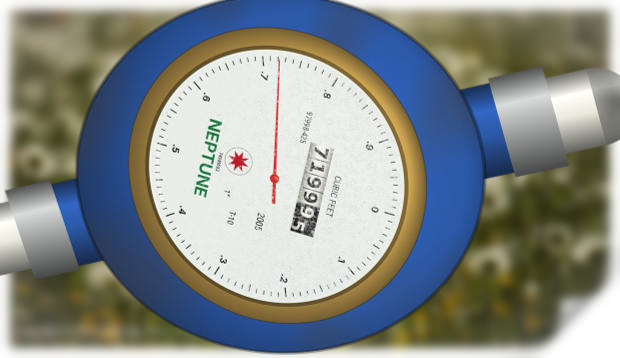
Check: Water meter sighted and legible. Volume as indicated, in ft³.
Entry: 719994.72 ft³
